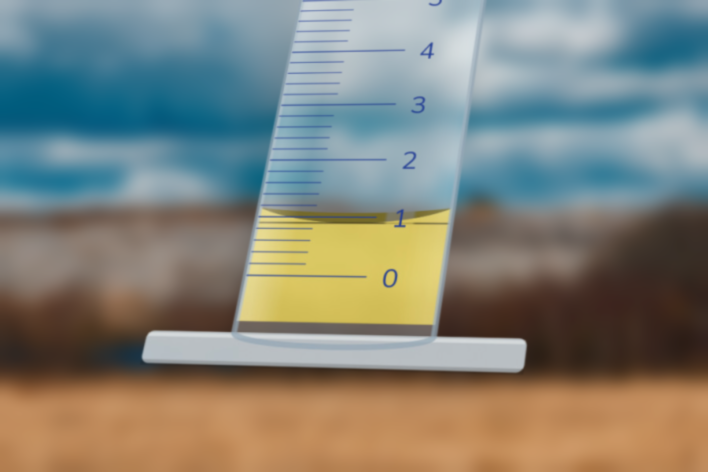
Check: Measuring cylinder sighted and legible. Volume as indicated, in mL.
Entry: 0.9 mL
